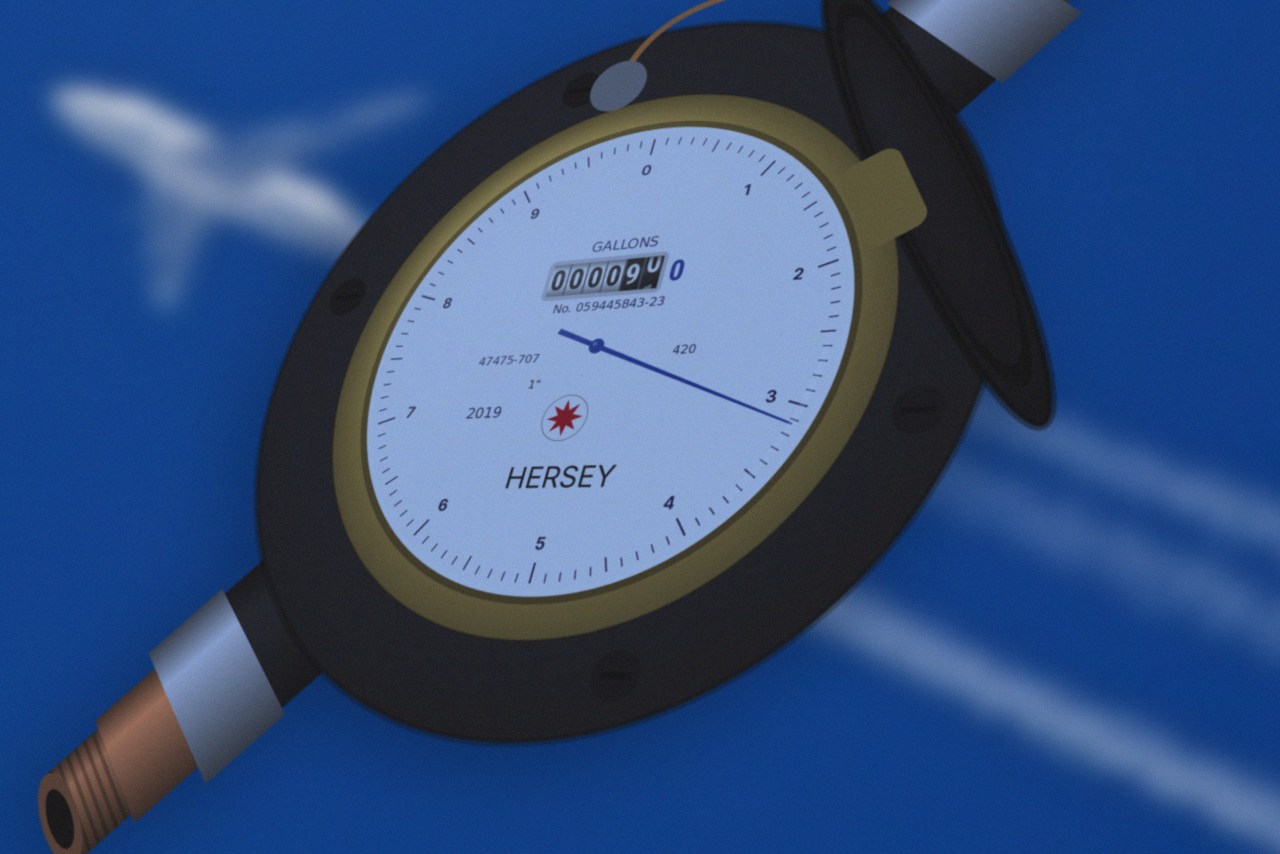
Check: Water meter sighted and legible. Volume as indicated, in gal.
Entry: 903.1 gal
